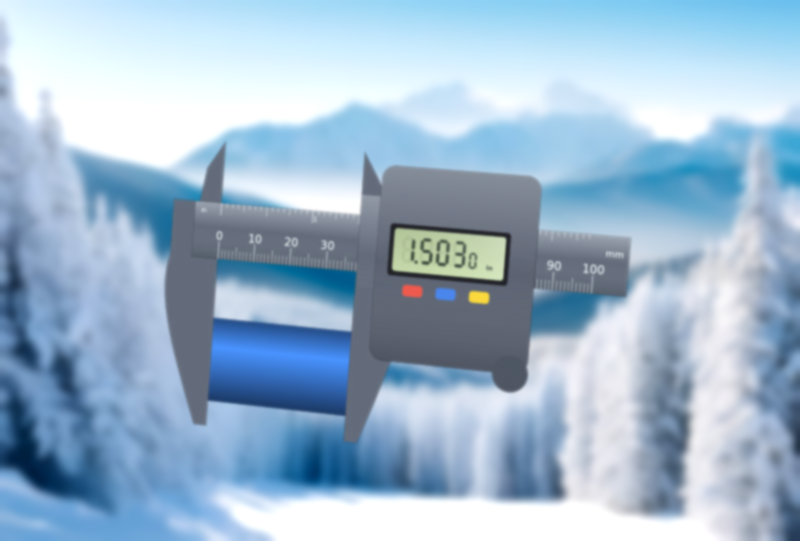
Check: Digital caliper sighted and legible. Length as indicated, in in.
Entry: 1.5030 in
